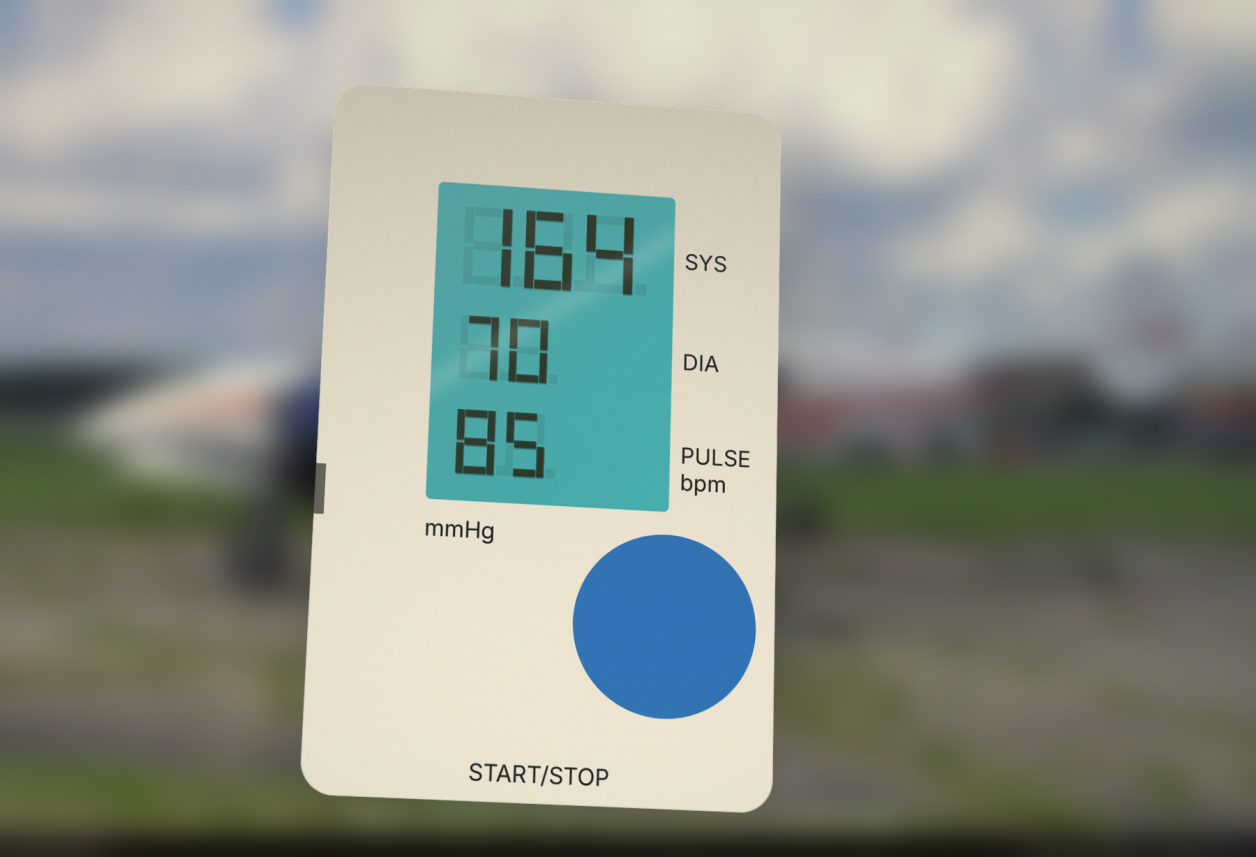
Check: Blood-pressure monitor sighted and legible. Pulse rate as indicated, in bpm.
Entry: 85 bpm
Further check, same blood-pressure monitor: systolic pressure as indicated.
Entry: 164 mmHg
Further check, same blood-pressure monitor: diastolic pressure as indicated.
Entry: 70 mmHg
